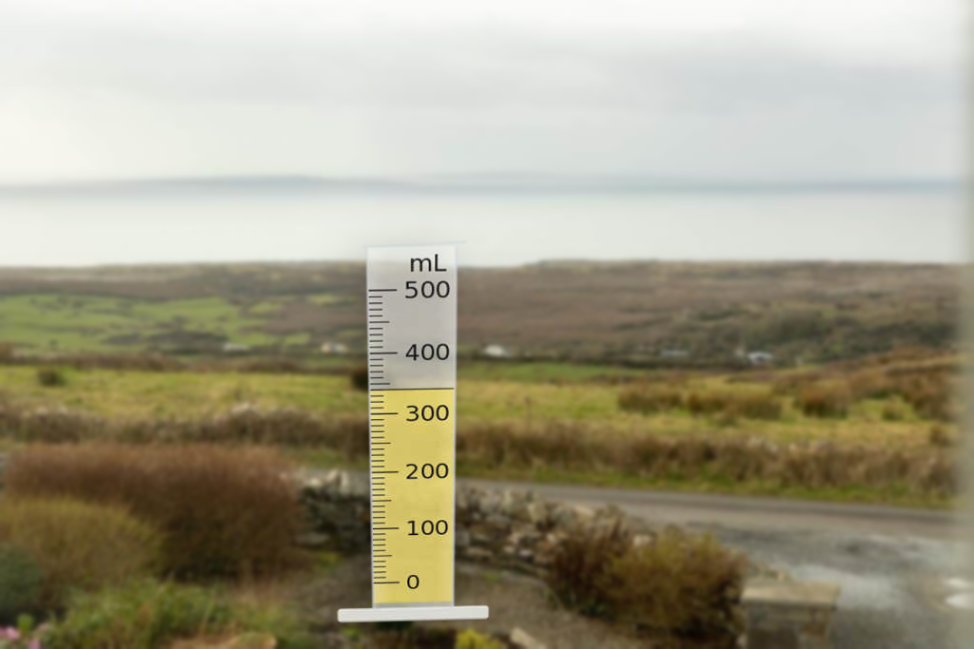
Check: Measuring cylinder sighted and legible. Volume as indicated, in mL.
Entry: 340 mL
